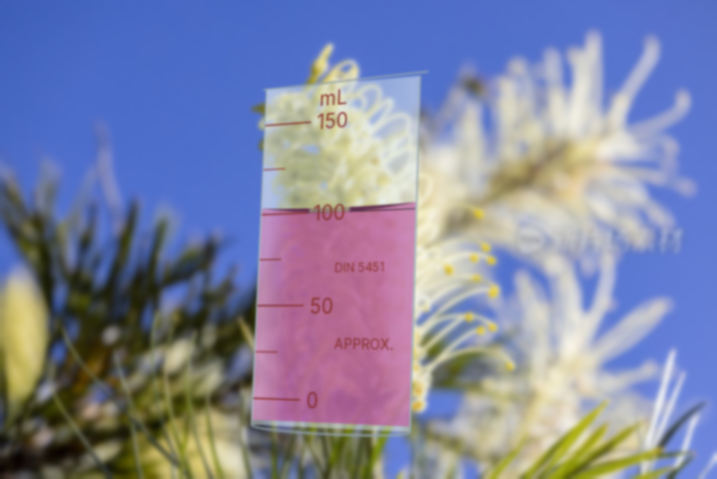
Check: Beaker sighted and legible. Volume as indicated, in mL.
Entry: 100 mL
